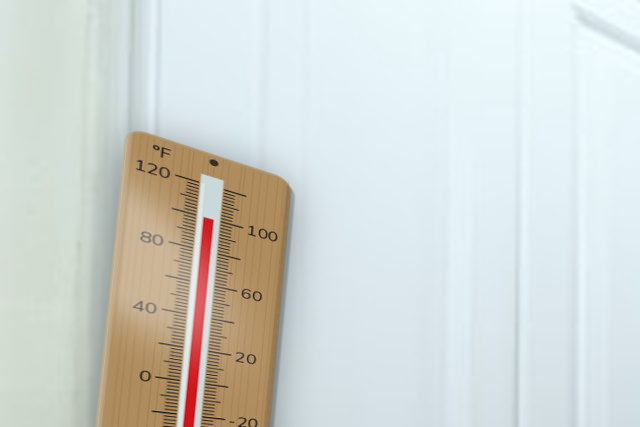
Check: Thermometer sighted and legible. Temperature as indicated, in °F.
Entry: 100 °F
